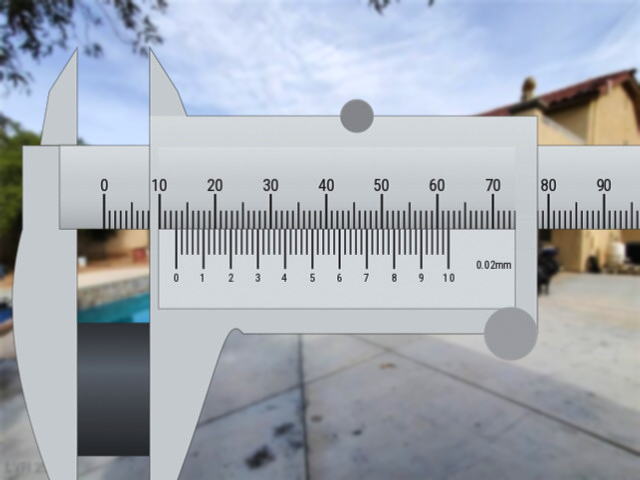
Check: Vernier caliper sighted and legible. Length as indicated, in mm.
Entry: 13.0 mm
